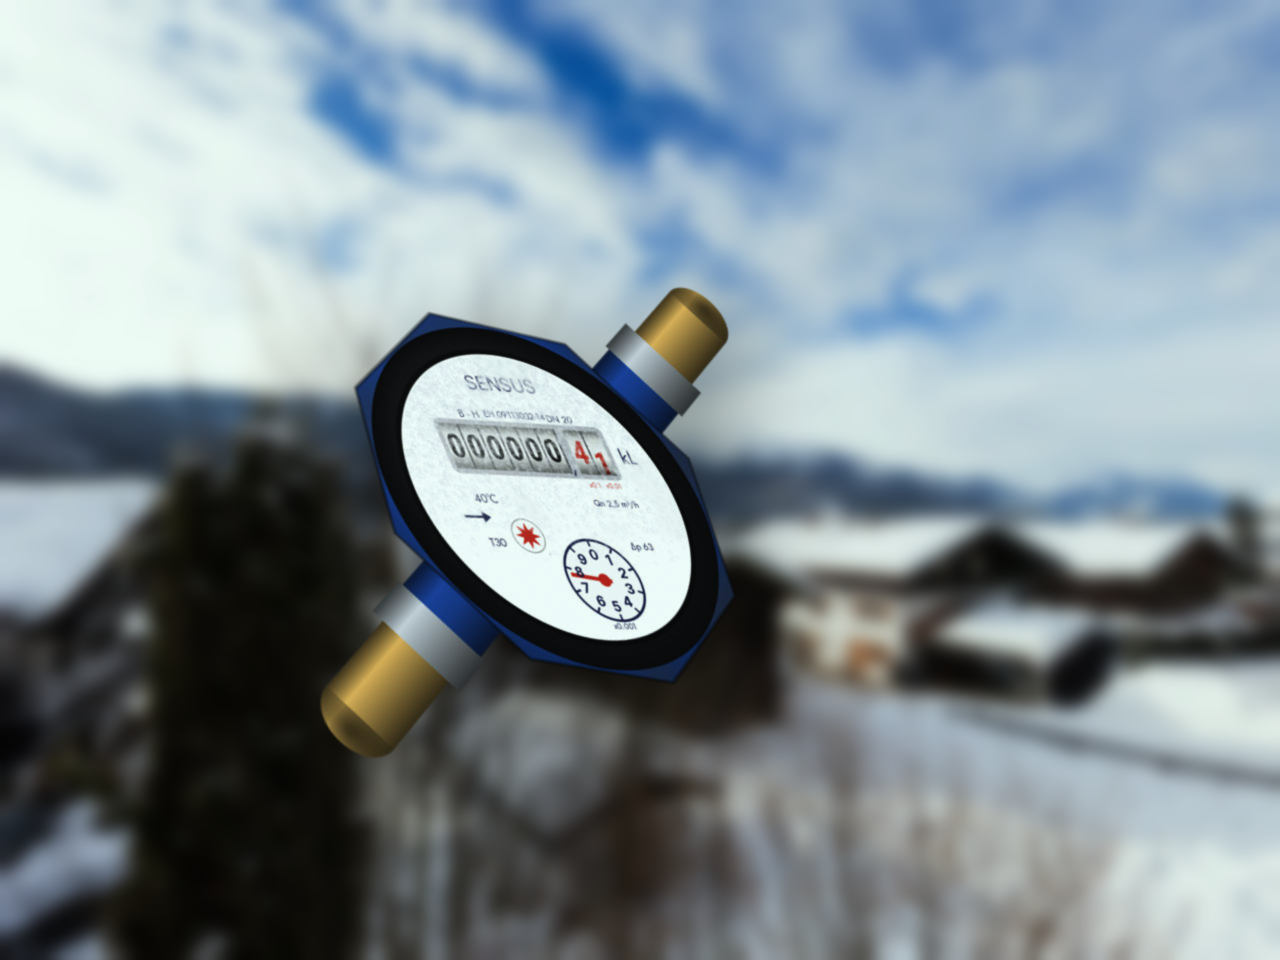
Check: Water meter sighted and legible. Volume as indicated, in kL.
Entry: 0.407 kL
